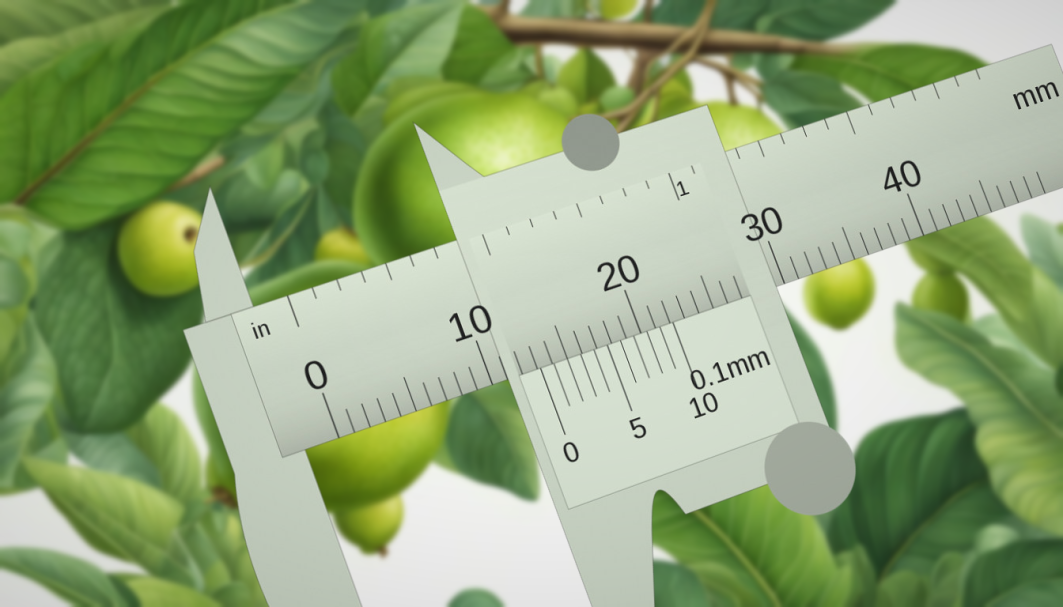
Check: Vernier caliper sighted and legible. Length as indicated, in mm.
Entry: 13.2 mm
